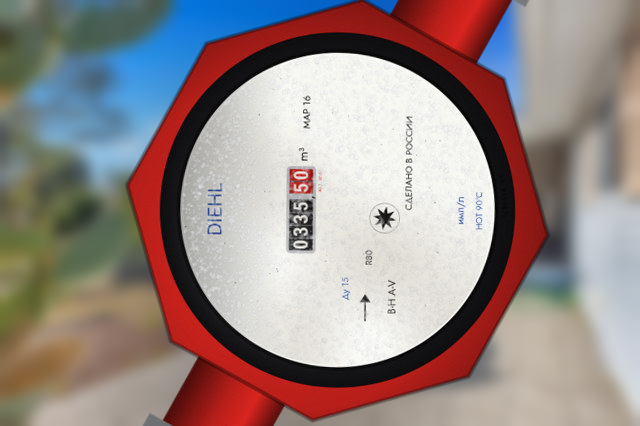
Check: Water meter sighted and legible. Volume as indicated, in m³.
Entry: 335.50 m³
